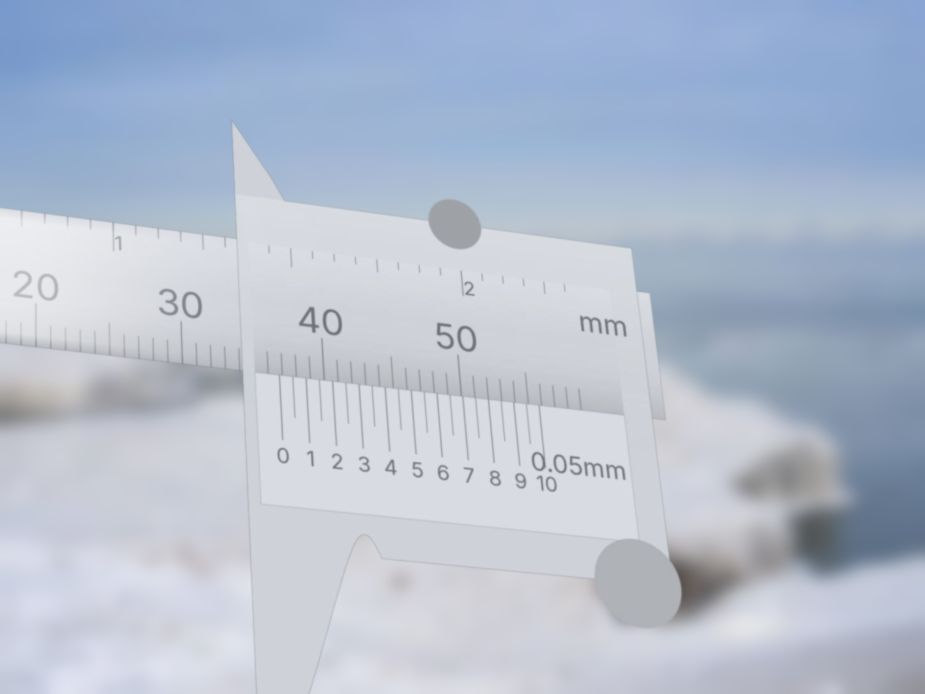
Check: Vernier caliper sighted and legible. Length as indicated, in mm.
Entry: 36.8 mm
